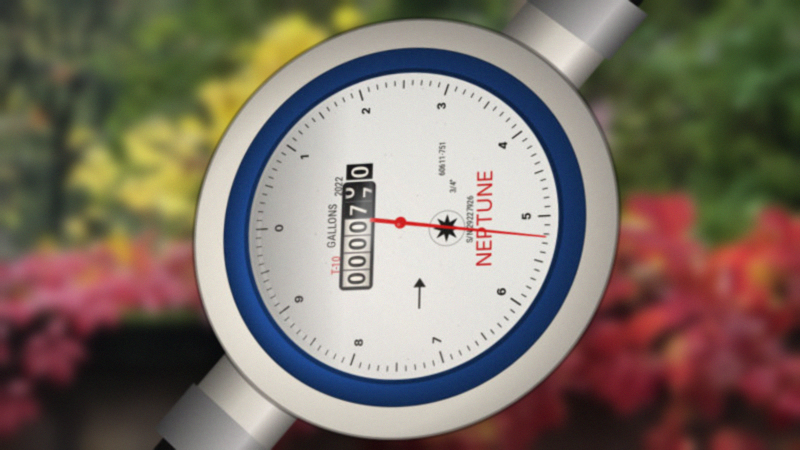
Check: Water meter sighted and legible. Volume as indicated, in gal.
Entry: 765.2 gal
